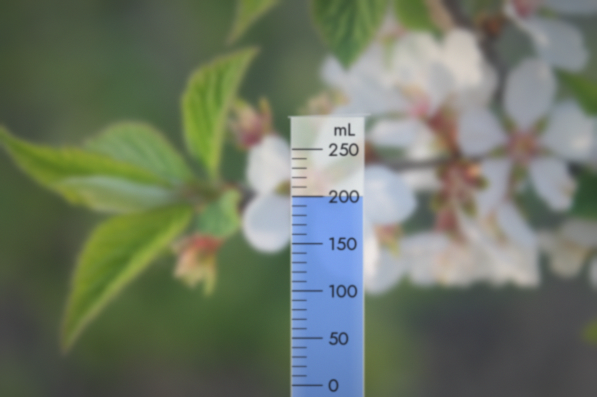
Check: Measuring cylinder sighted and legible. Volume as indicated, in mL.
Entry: 200 mL
